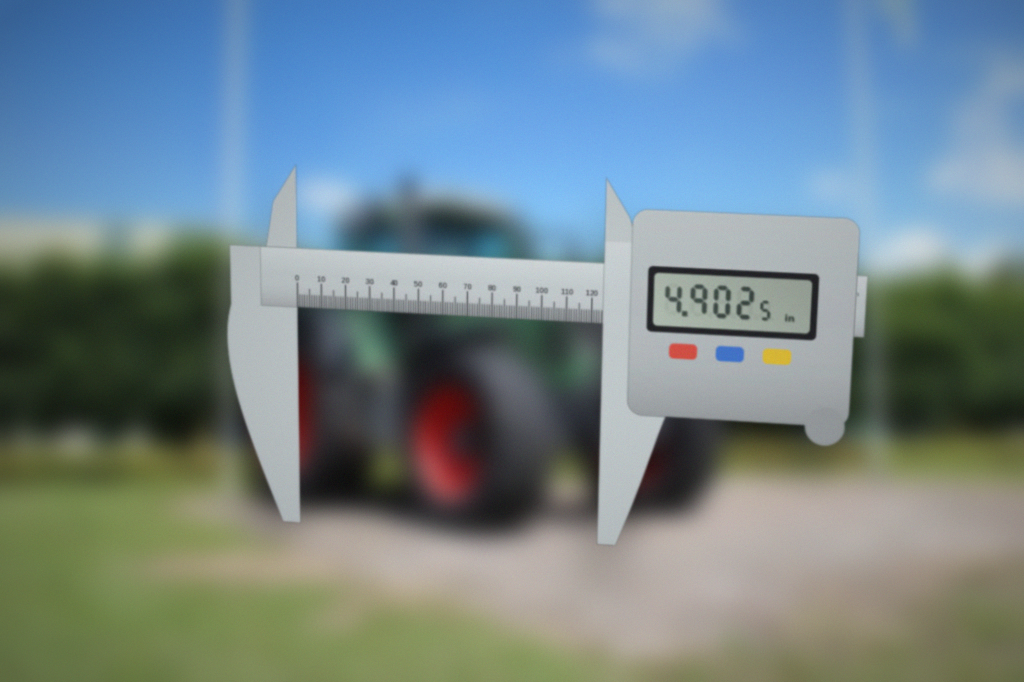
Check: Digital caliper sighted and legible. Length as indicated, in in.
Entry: 4.9025 in
